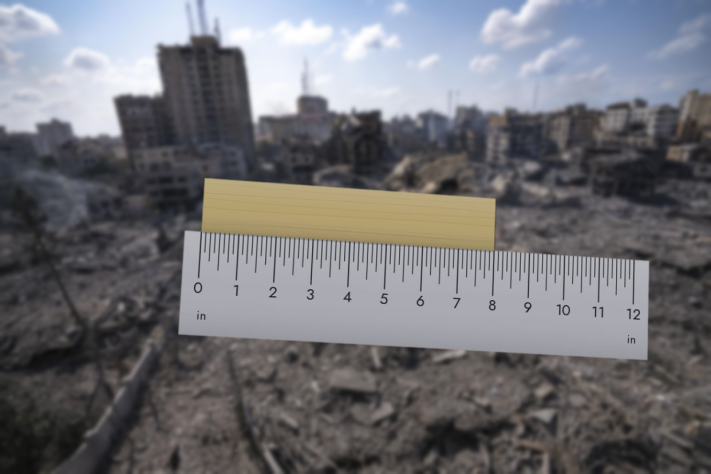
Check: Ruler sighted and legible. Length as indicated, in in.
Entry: 8 in
